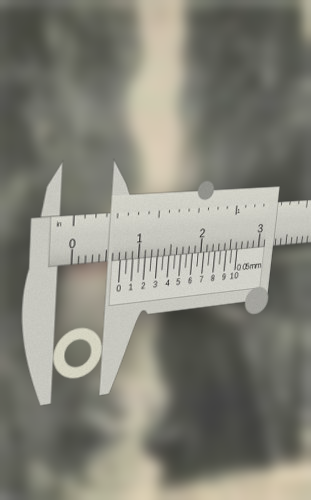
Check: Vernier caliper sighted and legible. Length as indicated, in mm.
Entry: 7.2 mm
